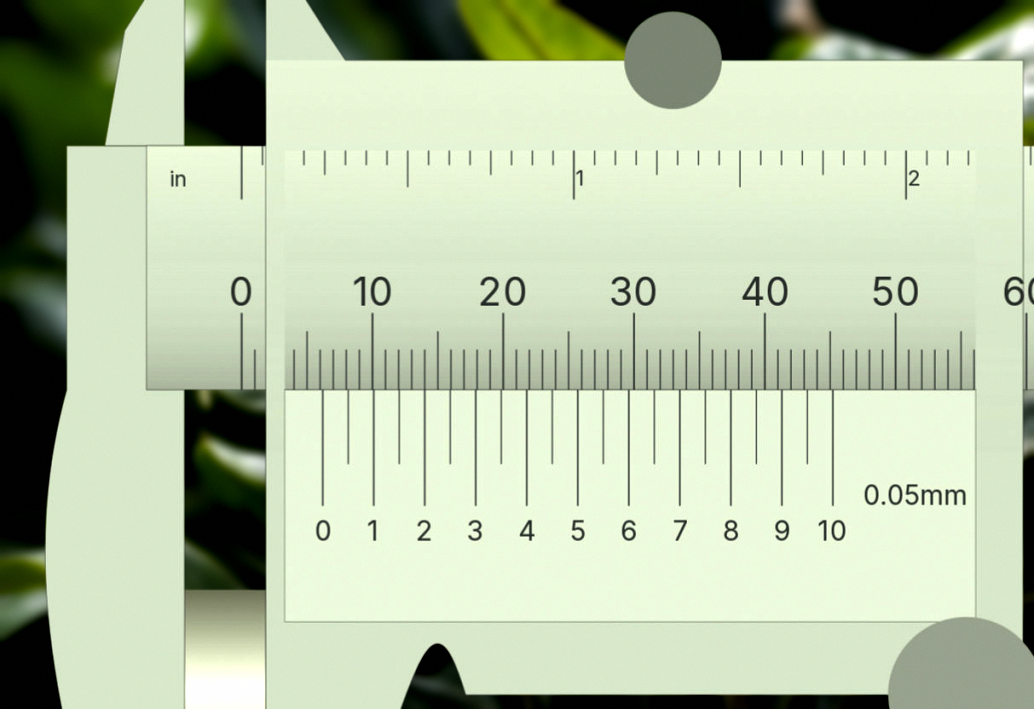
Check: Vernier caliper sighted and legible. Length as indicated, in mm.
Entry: 6.2 mm
